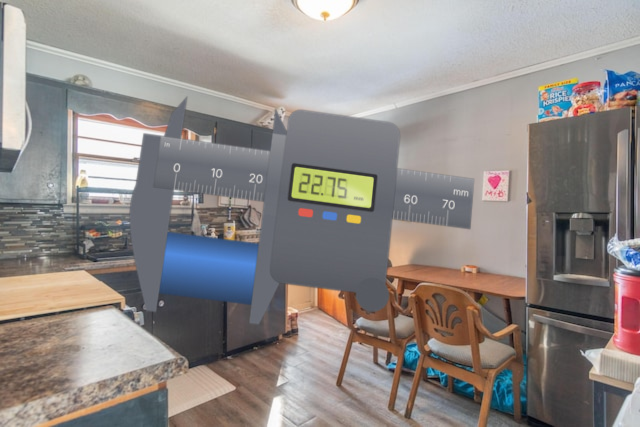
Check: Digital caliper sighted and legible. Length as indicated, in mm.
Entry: 22.75 mm
